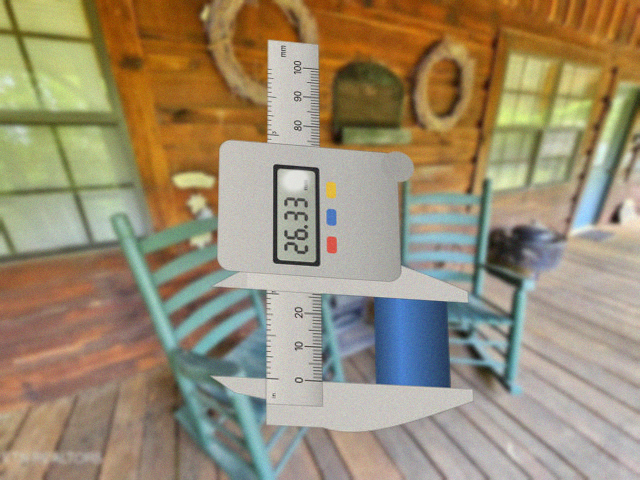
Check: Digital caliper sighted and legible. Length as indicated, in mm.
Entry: 26.33 mm
